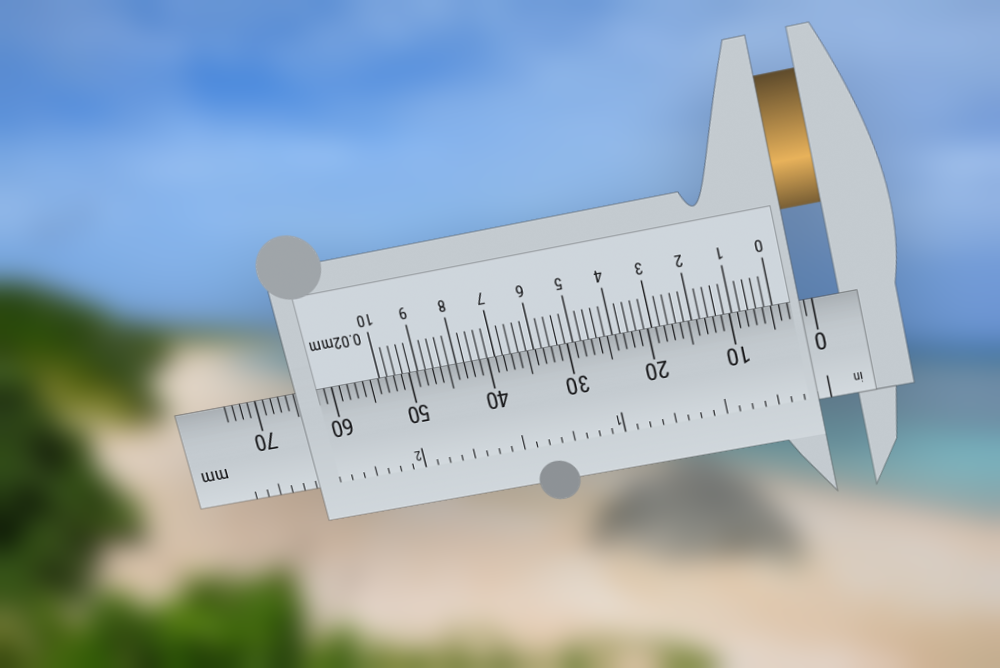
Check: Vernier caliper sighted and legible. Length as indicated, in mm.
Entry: 4.8 mm
